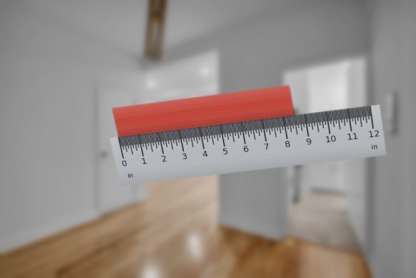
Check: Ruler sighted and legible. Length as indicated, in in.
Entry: 8.5 in
